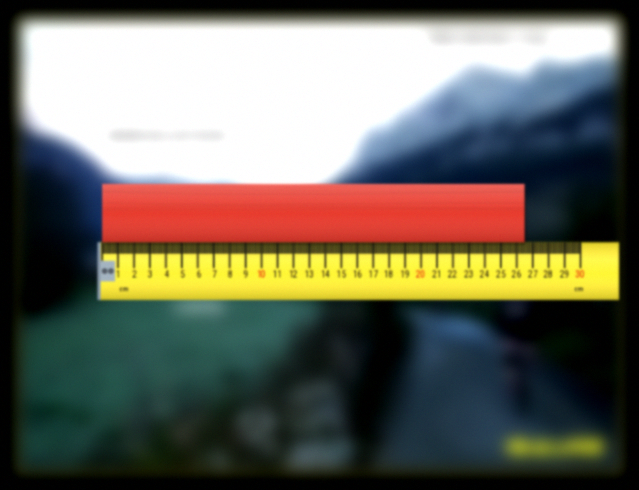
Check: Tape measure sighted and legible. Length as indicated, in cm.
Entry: 26.5 cm
